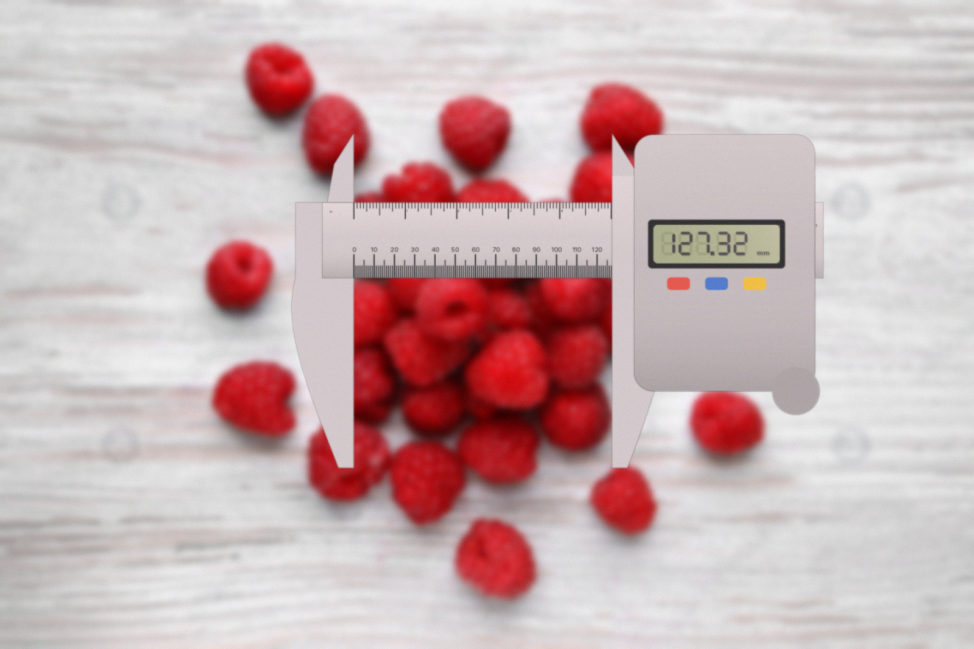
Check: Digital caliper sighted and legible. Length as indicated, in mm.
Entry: 127.32 mm
